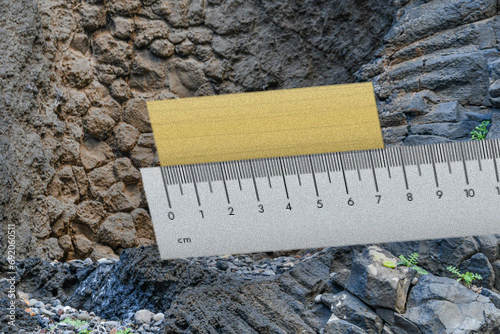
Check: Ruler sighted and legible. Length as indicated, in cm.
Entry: 7.5 cm
